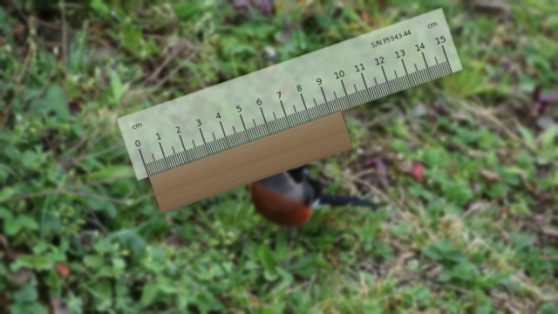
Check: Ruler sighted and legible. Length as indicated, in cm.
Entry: 9.5 cm
